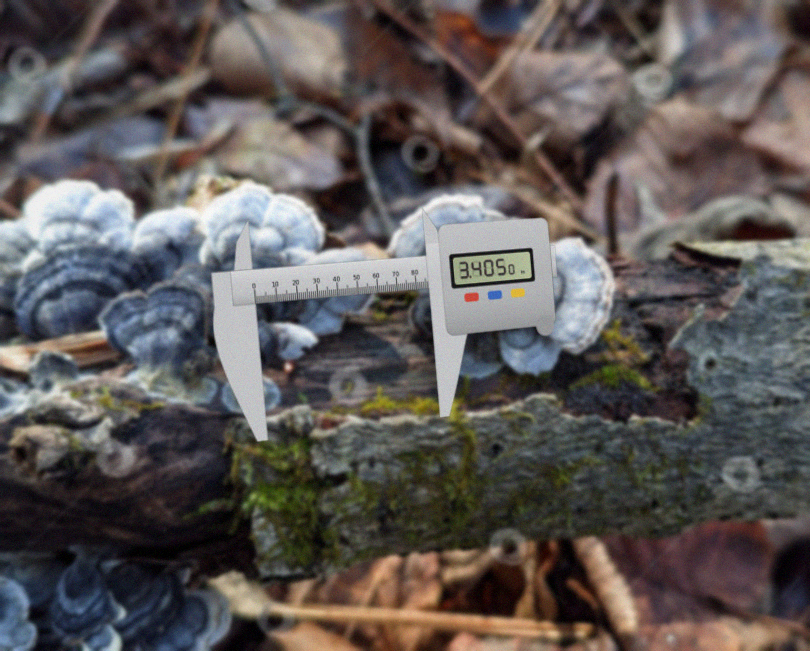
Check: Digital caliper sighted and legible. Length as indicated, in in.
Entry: 3.4050 in
